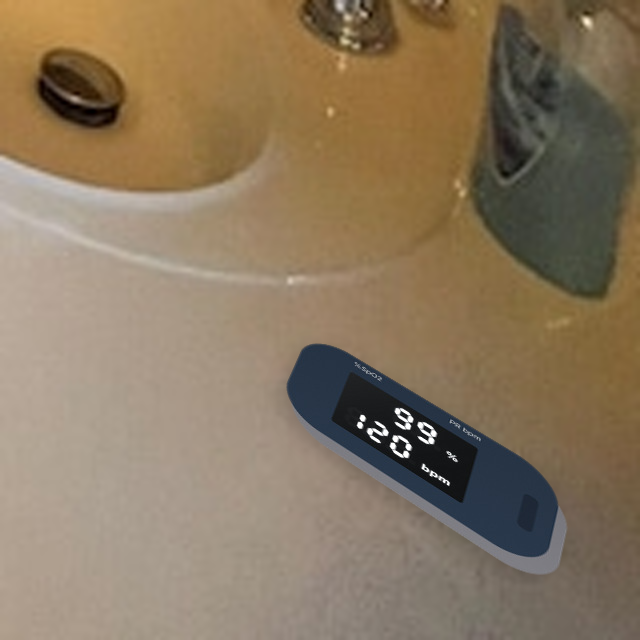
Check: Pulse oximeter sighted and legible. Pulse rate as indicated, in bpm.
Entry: 120 bpm
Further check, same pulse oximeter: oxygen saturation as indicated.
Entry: 99 %
